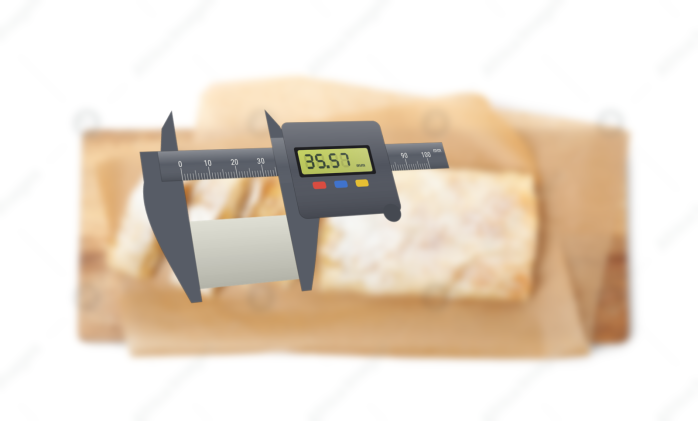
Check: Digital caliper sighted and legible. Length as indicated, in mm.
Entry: 35.57 mm
